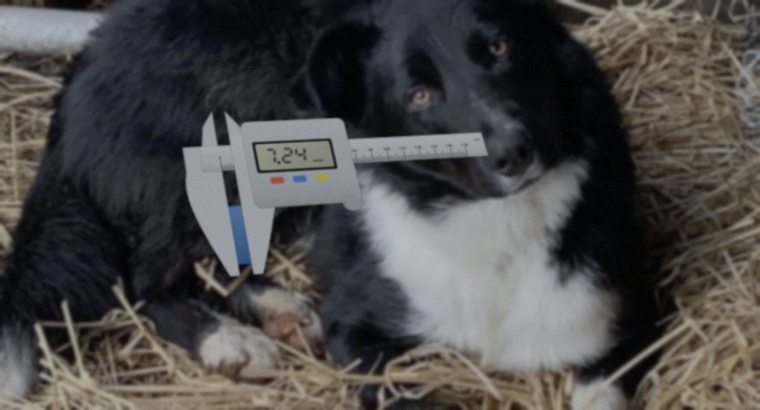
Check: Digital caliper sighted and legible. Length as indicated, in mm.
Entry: 7.24 mm
